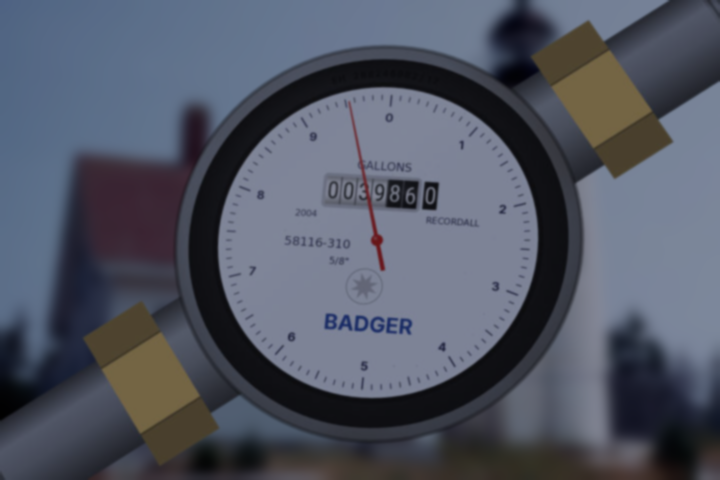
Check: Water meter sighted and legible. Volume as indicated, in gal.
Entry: 39859.5 gal
